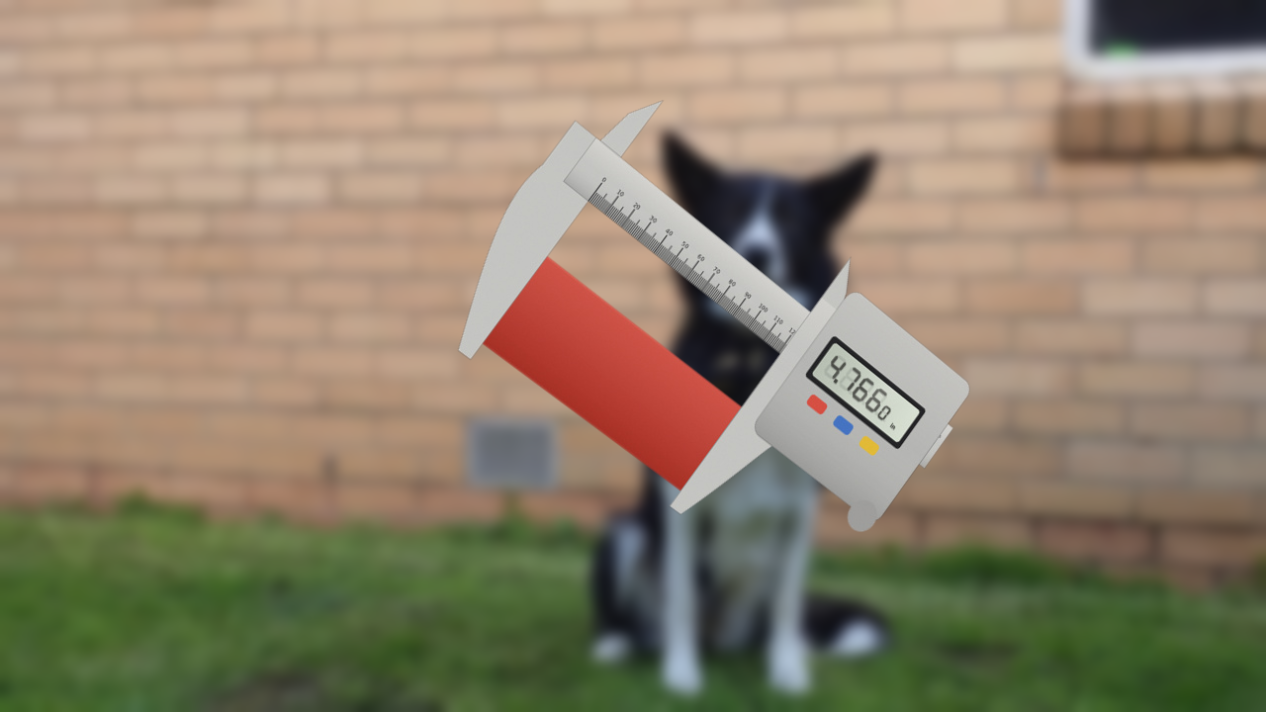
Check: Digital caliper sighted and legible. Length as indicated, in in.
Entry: 4.7660 in
